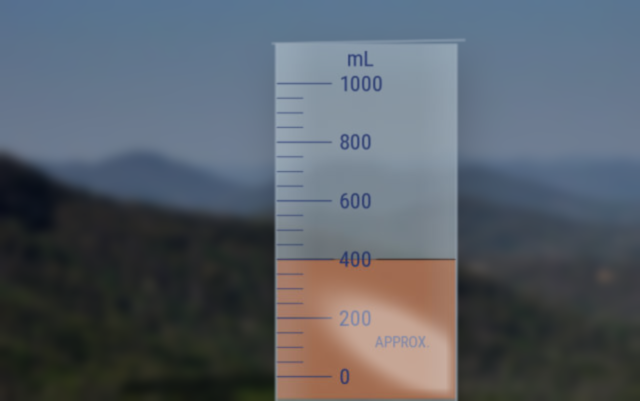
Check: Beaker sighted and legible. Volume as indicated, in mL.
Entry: 400 mL
